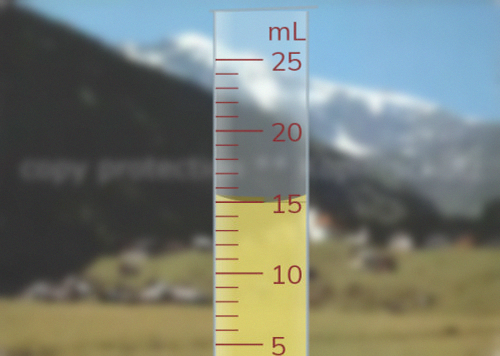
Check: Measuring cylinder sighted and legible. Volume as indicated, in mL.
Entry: 15 mL
